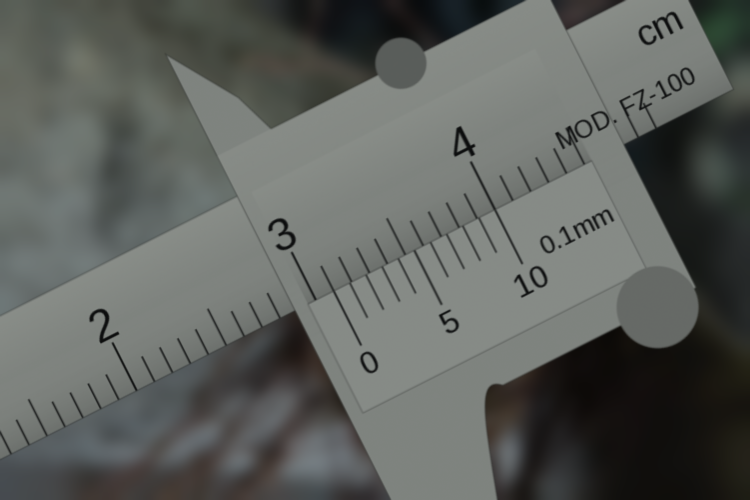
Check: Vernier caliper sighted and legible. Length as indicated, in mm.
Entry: 31.0 mm
